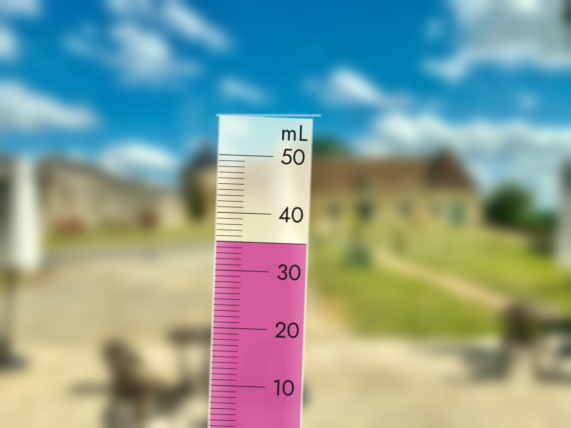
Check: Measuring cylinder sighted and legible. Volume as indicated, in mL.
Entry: 35 mL
